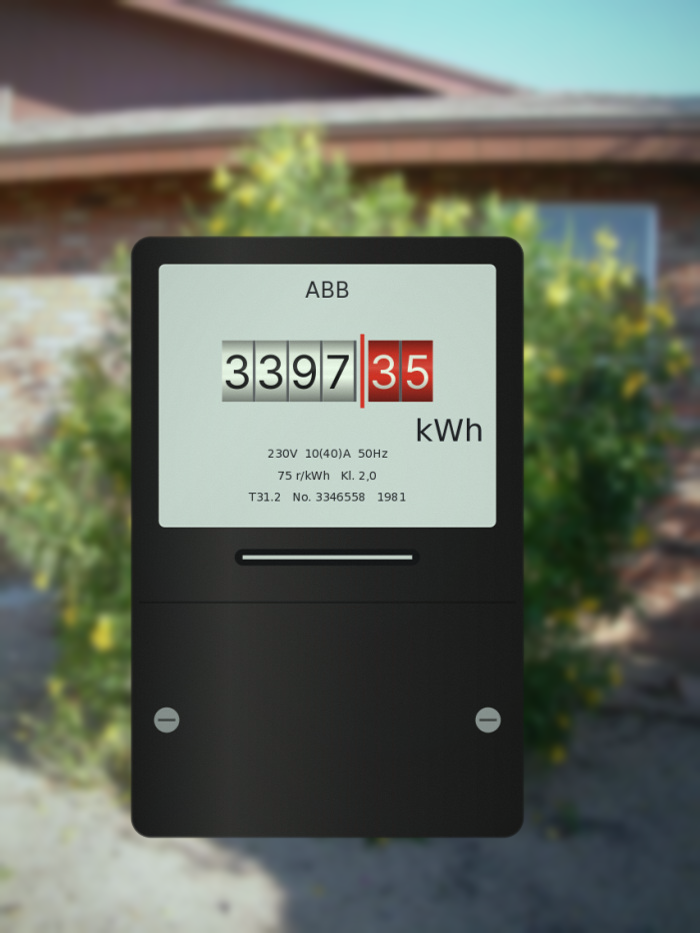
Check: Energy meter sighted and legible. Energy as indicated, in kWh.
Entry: 3397.35 kWh
